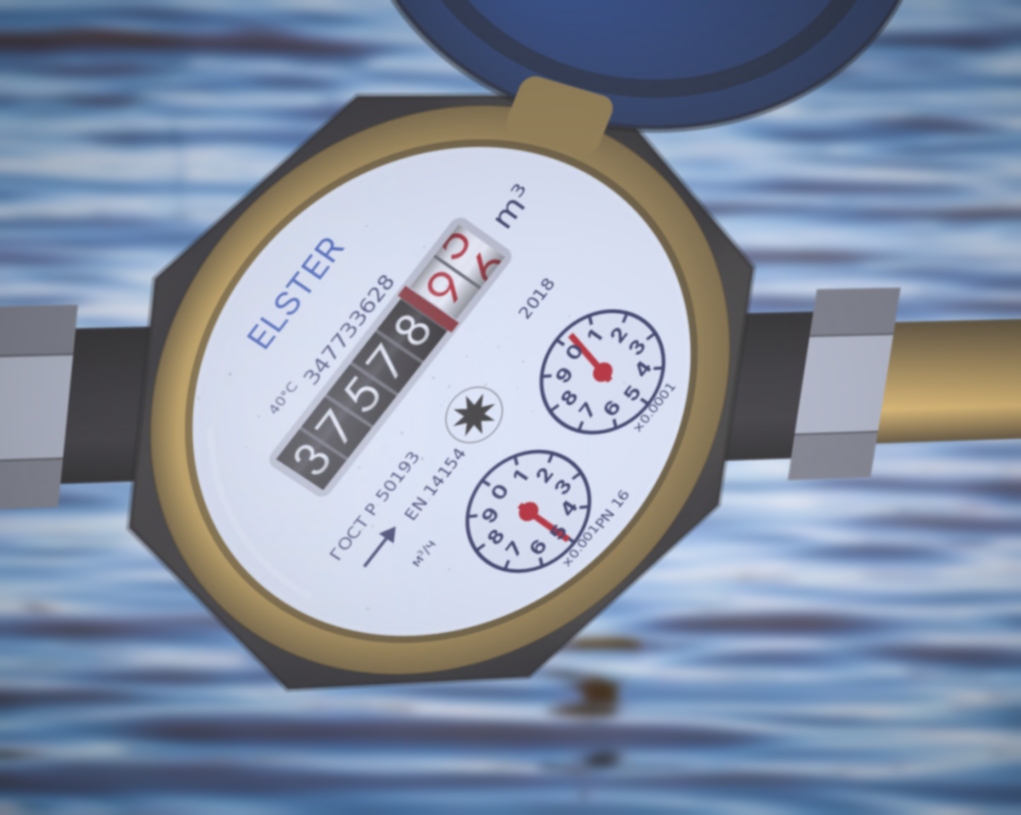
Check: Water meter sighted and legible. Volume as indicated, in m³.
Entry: 37578.9550 m³
